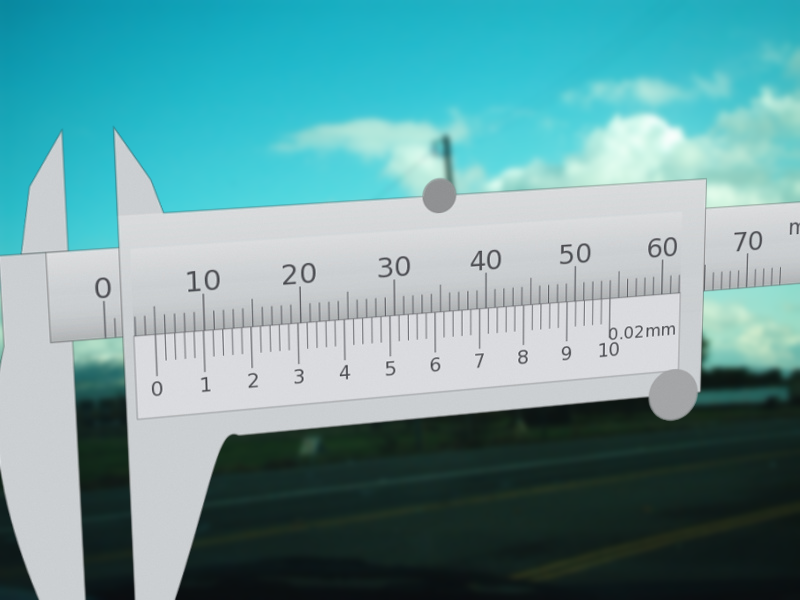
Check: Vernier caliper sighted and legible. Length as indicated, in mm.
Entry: 5.0 mm
